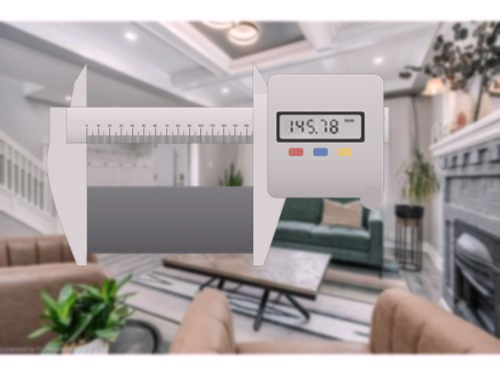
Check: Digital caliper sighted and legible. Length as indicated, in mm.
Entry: 145.78 mm
